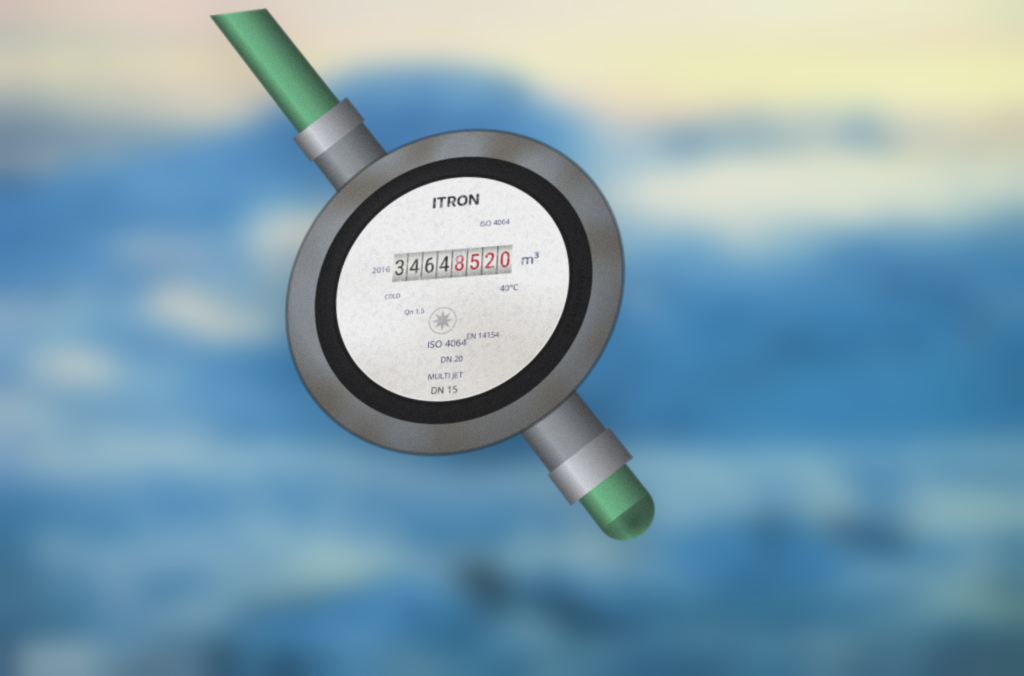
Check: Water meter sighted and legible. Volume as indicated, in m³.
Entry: 3464.8520 m³
